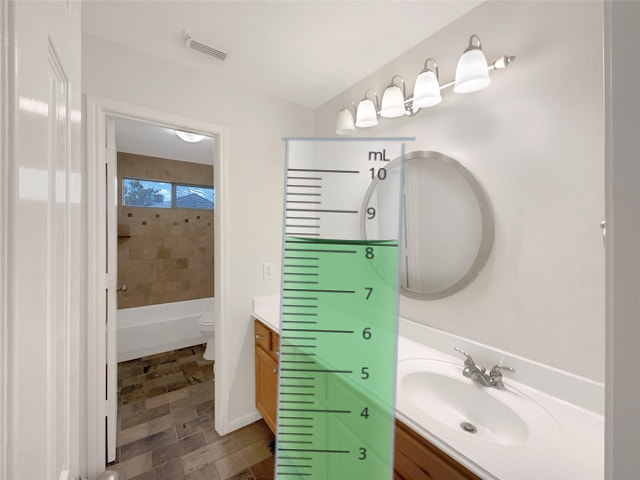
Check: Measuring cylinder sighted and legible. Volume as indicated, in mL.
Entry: 8.2 mL
